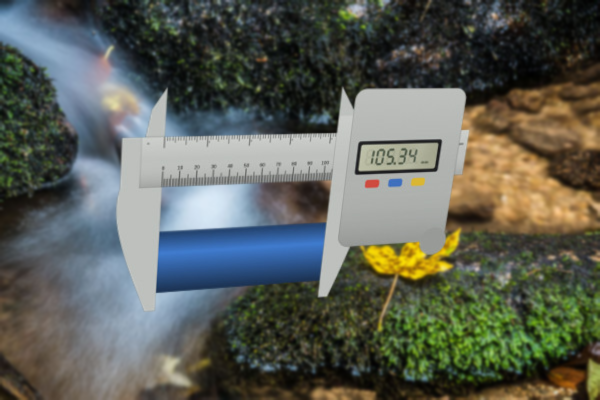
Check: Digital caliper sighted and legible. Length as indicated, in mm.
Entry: 105.34 mm
